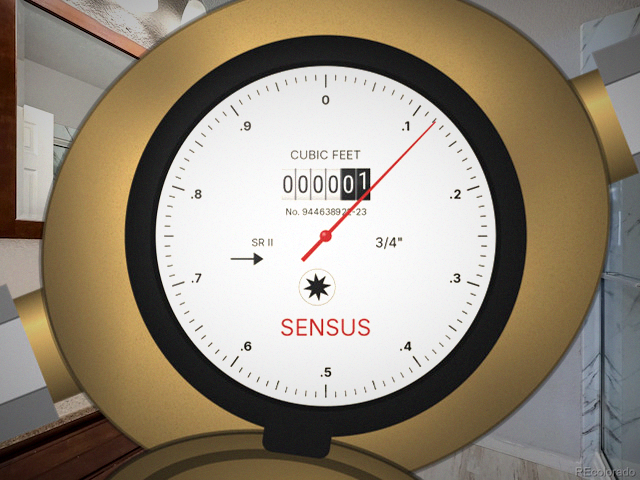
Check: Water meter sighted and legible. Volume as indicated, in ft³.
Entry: 1.12 ft³
